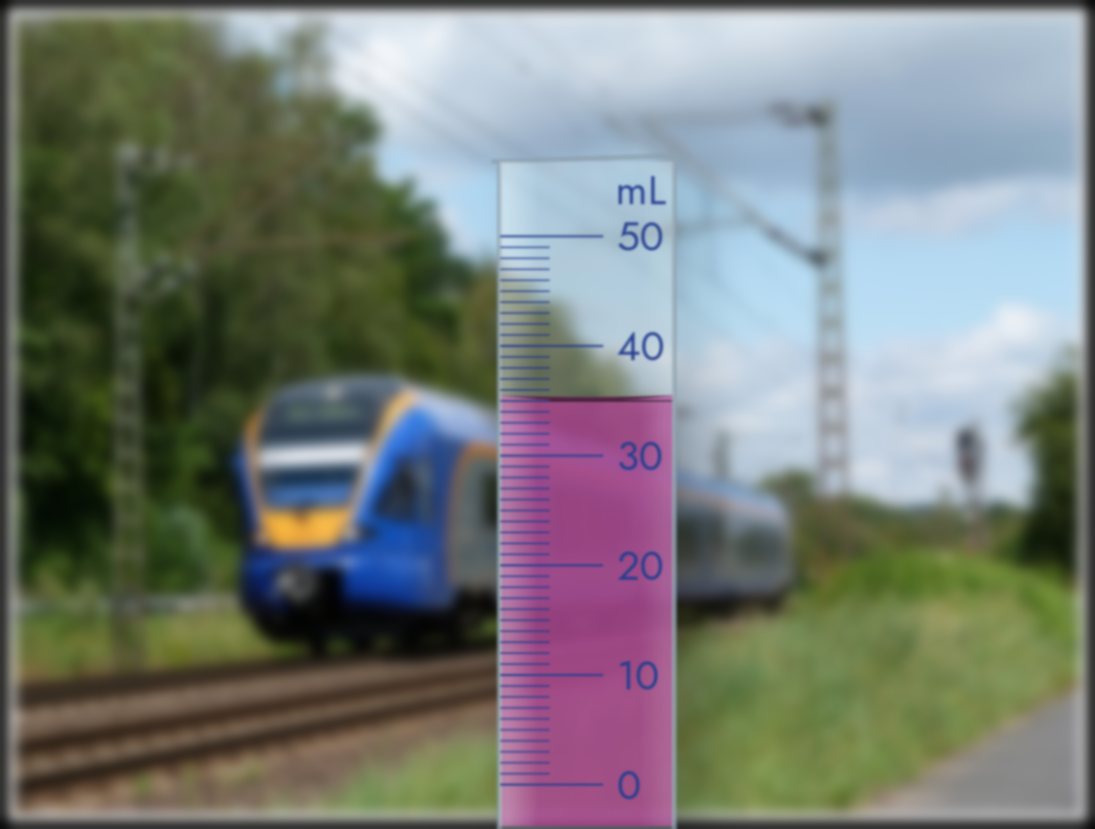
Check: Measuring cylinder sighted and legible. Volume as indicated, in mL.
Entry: 35 mL
